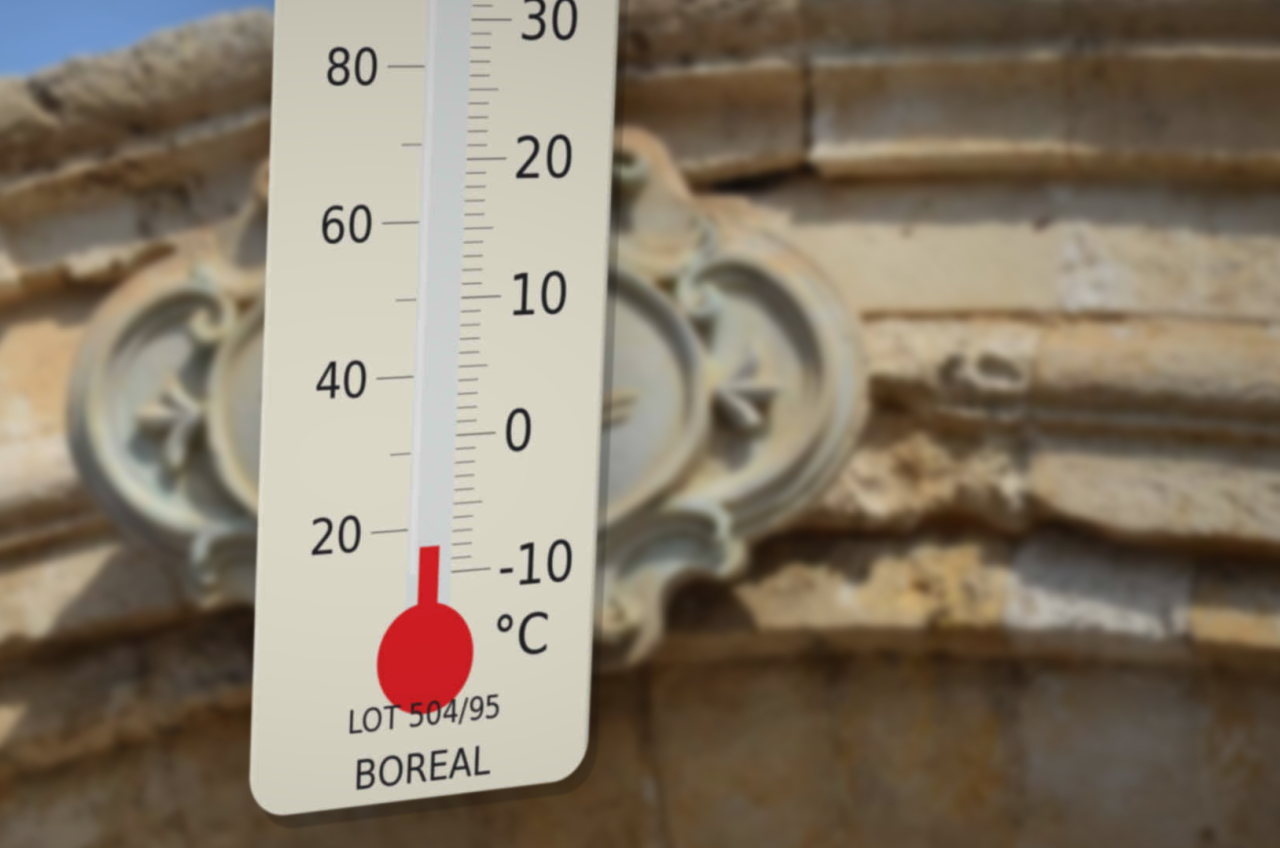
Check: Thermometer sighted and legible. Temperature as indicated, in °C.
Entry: -8 °C
